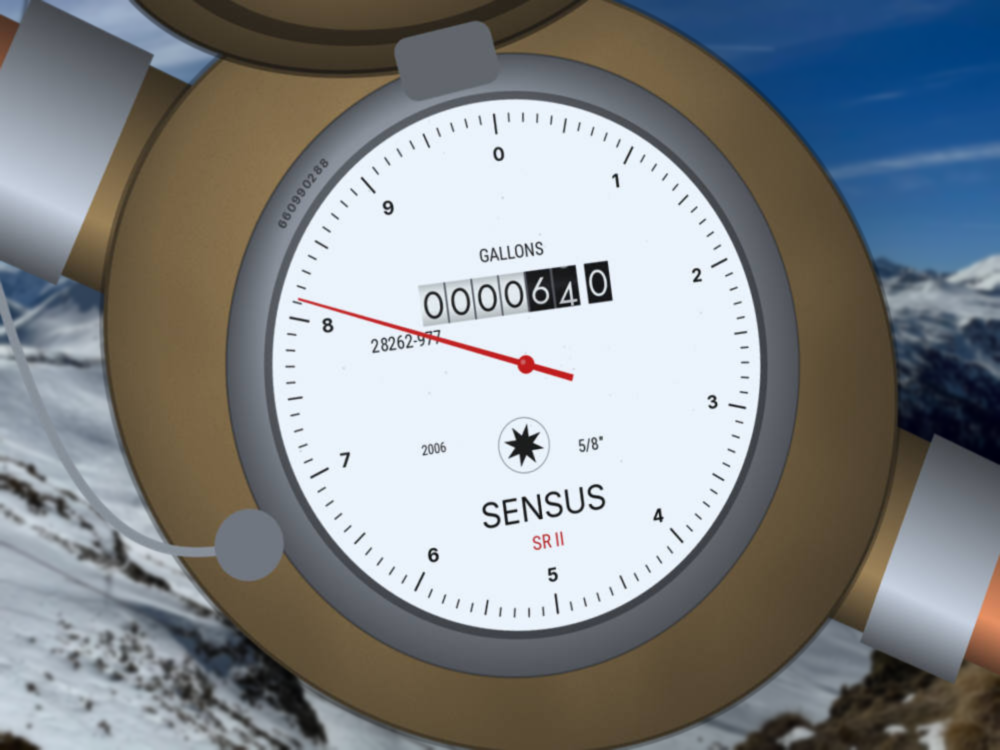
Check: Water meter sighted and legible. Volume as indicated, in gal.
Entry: 638.1 gal
